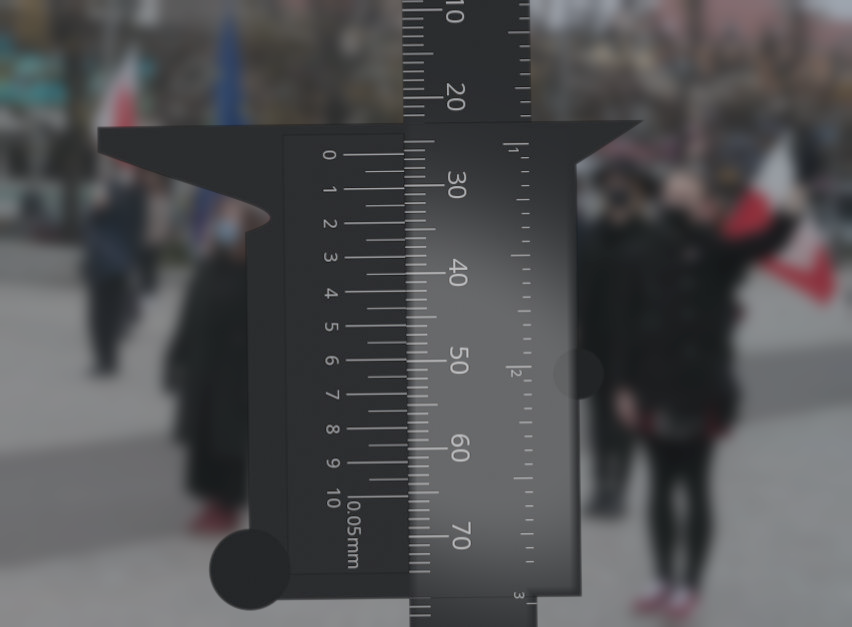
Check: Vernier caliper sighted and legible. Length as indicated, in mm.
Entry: 26.4 mm
